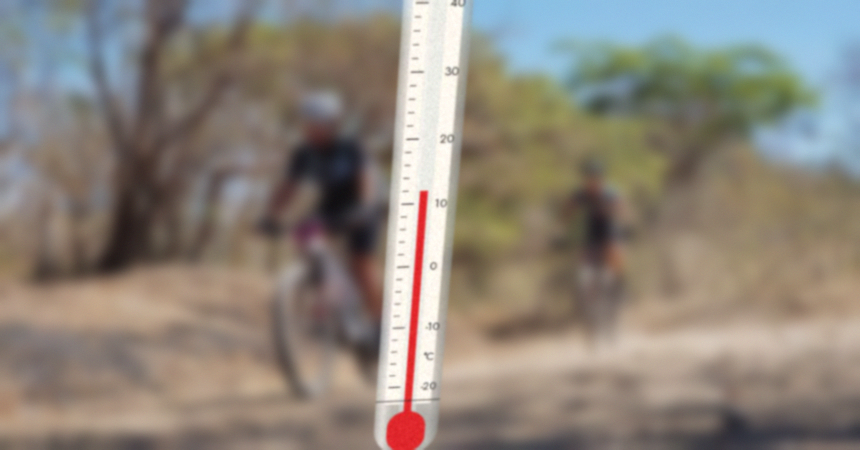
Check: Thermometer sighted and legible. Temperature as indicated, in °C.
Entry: 12 °C
